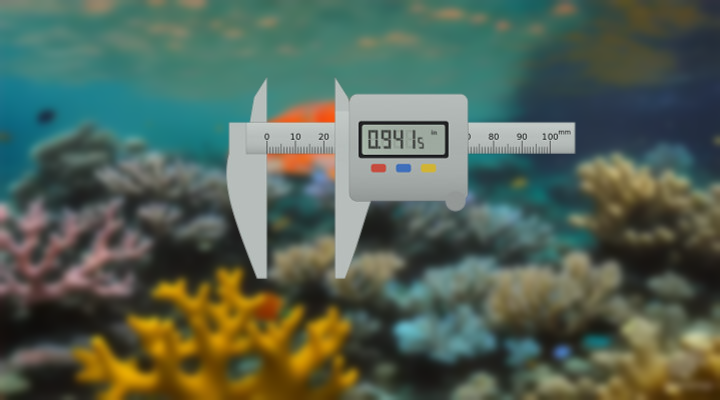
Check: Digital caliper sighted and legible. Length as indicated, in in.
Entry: 0.9415 in
